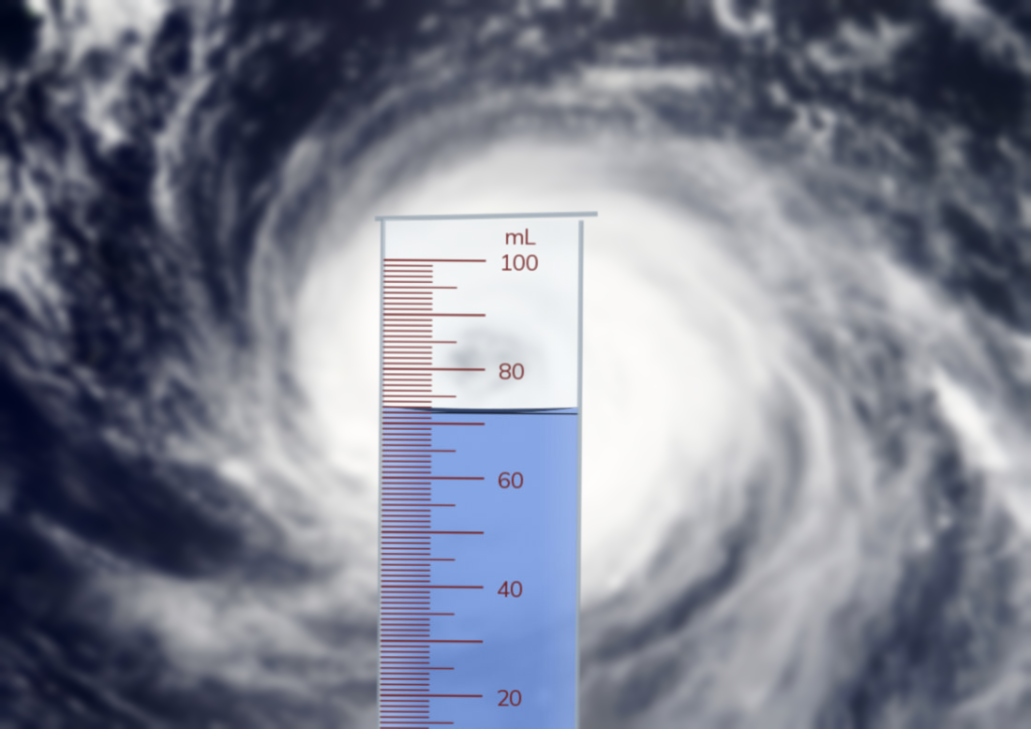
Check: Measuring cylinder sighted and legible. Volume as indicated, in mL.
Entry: 72 mL
